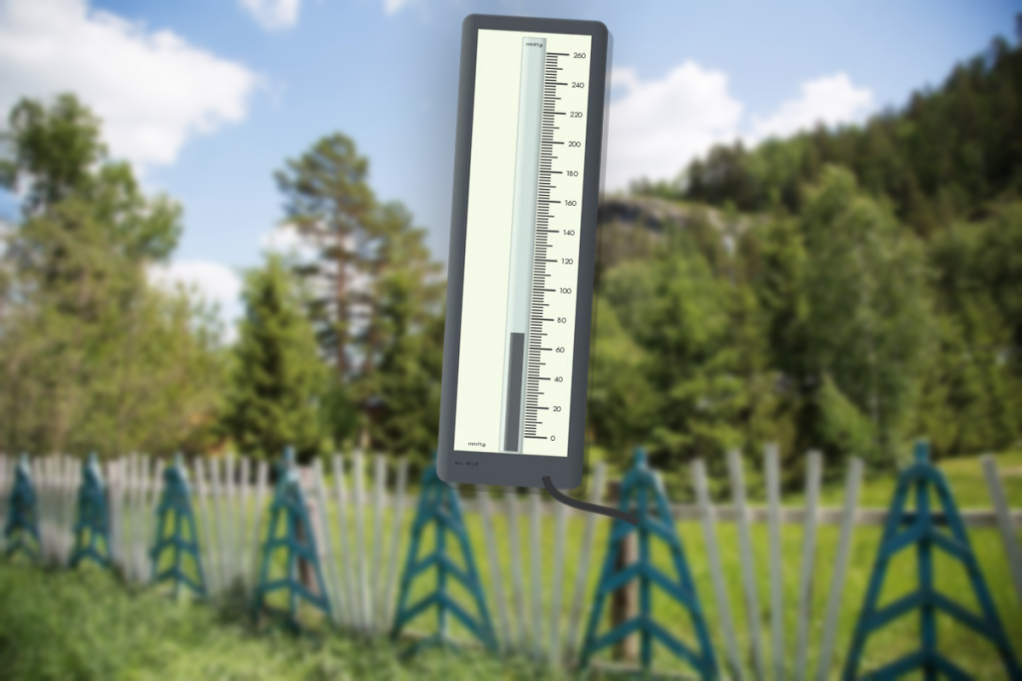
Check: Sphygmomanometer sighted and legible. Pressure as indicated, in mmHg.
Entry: 70 mmHg
